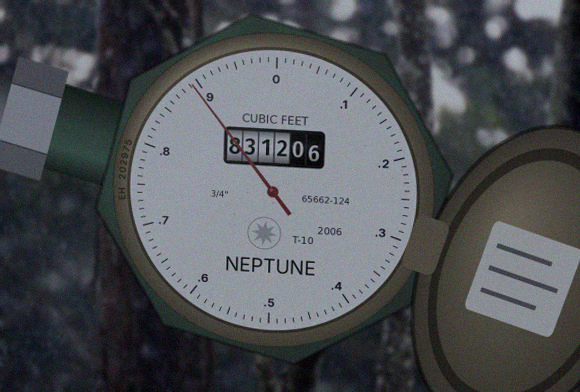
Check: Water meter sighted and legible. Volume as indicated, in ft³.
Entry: 831205.89 ft³
